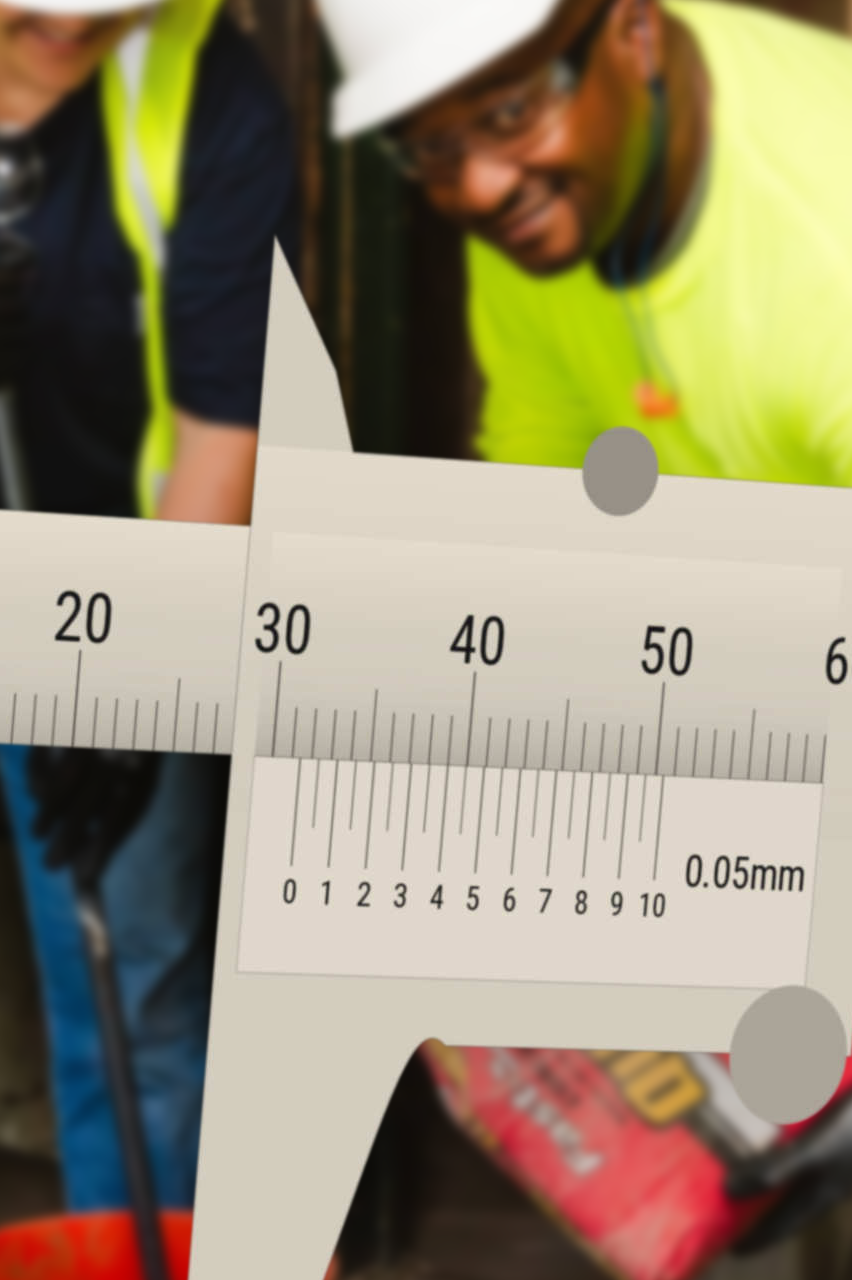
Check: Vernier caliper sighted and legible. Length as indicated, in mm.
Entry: 31.4 mm
